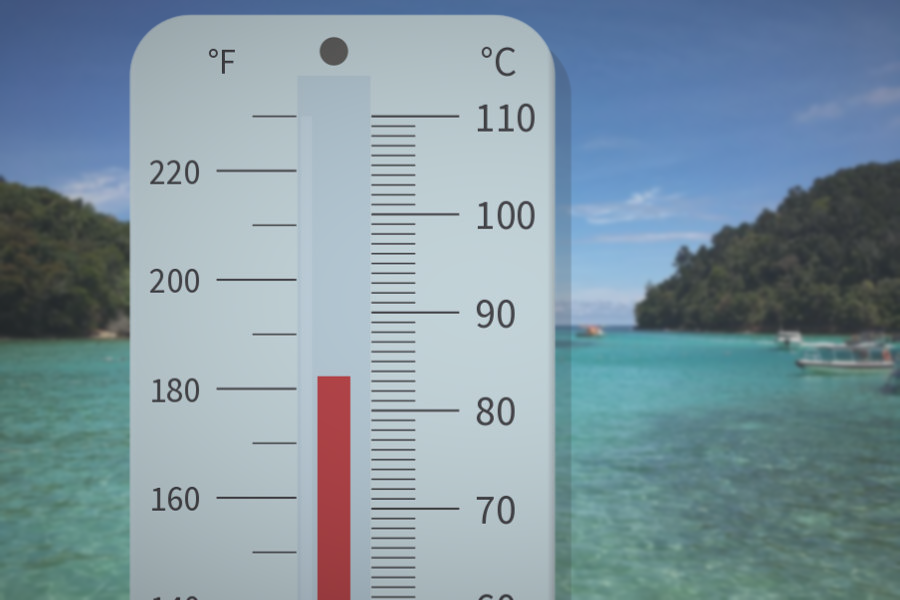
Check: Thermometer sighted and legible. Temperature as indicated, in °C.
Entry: 83.5 °C
